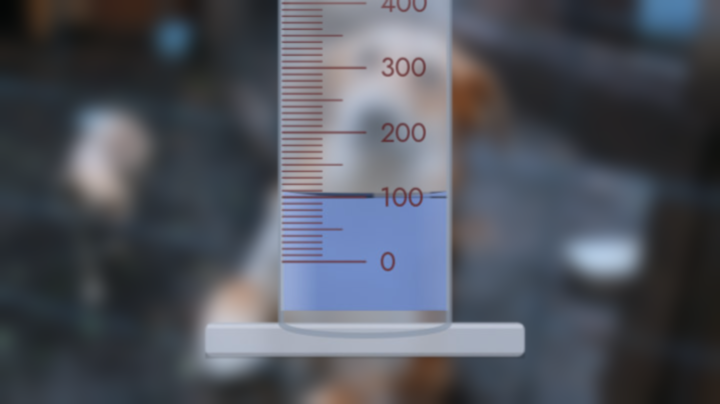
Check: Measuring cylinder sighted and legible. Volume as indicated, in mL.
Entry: 100 mL
